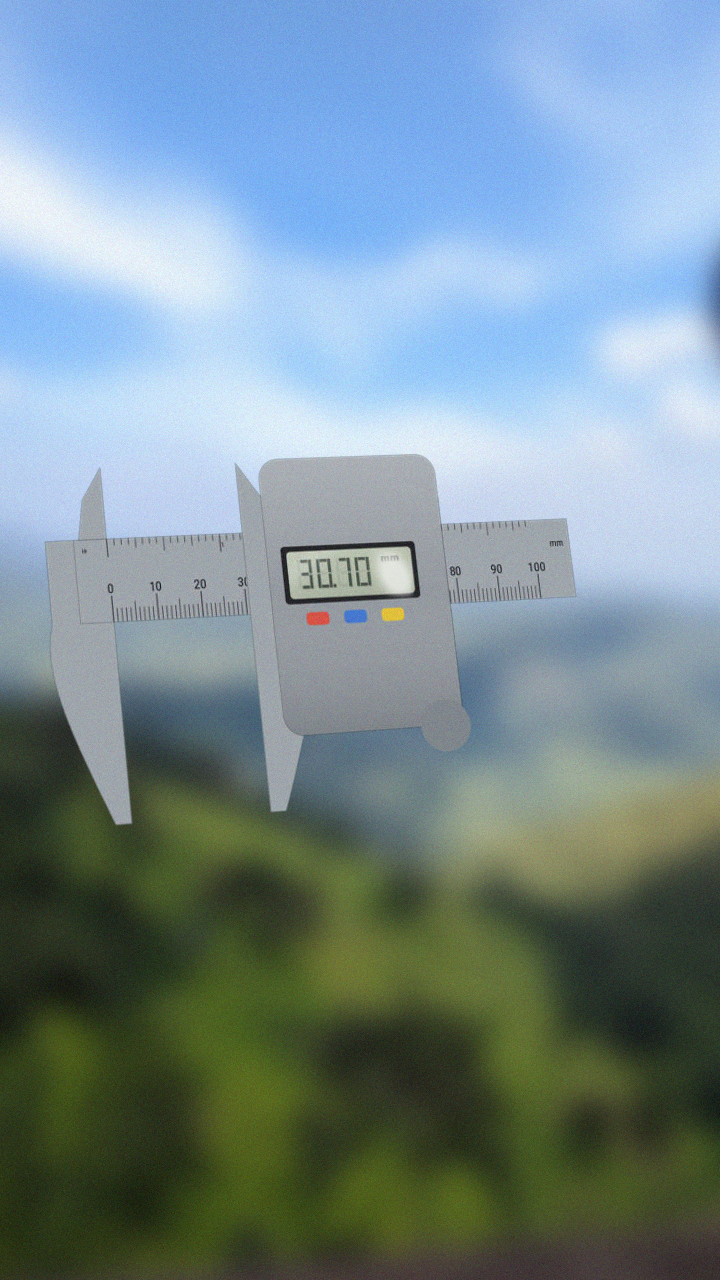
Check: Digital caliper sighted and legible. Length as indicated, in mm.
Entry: 30.70 mm
